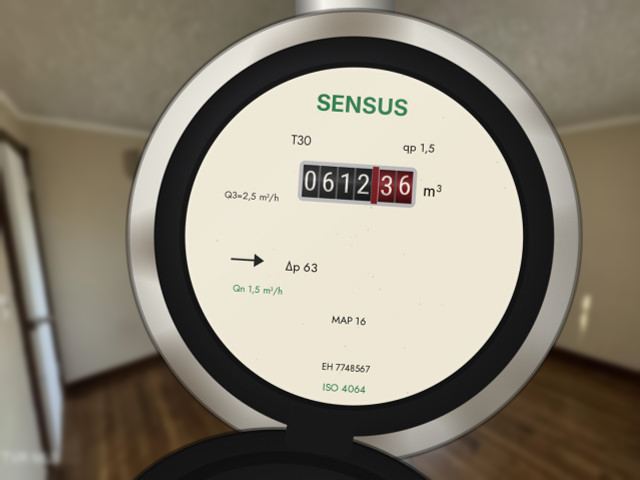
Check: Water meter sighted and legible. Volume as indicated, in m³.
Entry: 612.36 m³
